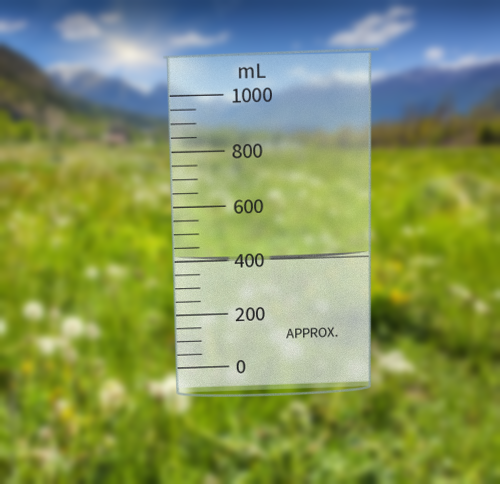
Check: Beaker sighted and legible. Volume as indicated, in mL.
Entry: 400 mL
